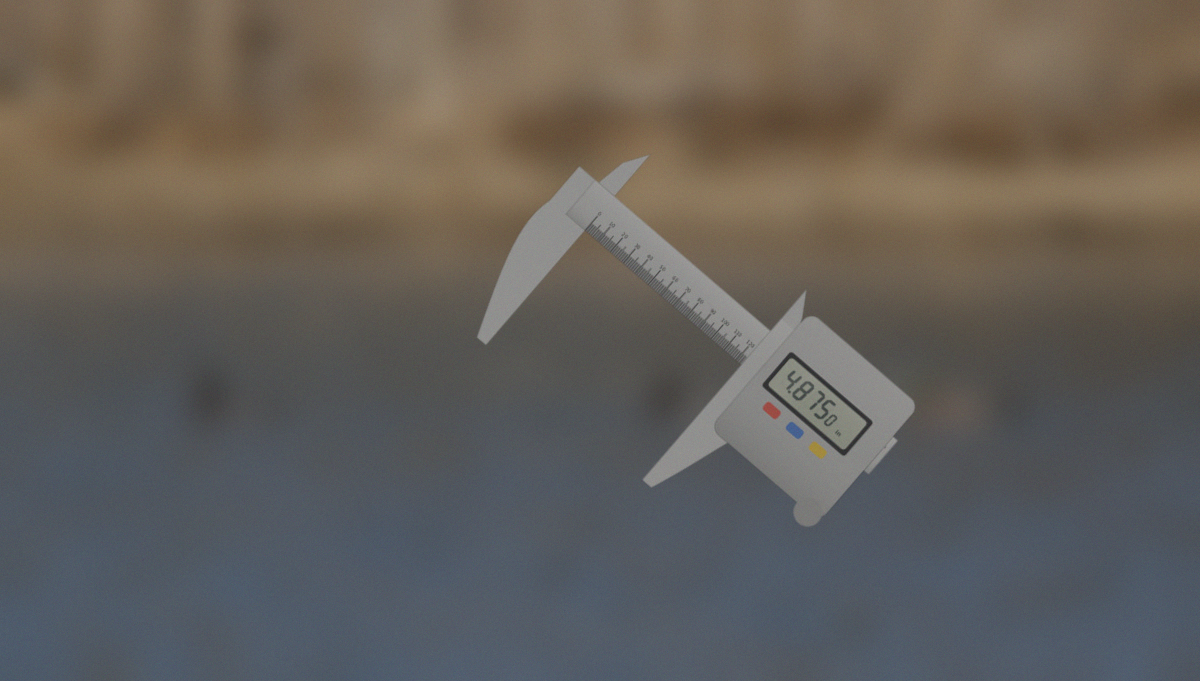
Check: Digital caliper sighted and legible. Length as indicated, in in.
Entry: 4.8750 in
